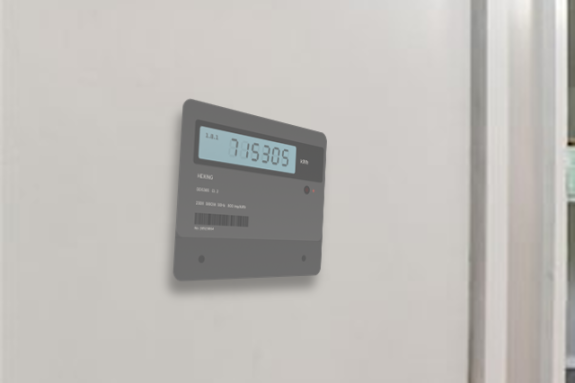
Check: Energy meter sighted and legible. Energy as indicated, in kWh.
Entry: 715305 kWh
